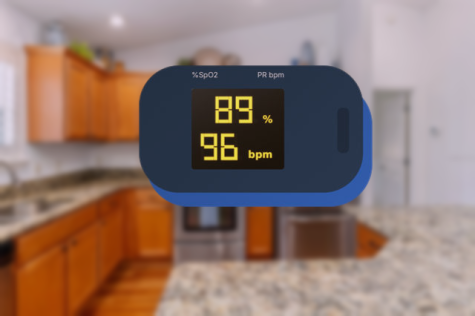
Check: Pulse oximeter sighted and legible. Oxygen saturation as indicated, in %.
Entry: 89 %
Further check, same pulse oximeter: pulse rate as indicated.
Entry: 96 bpm
